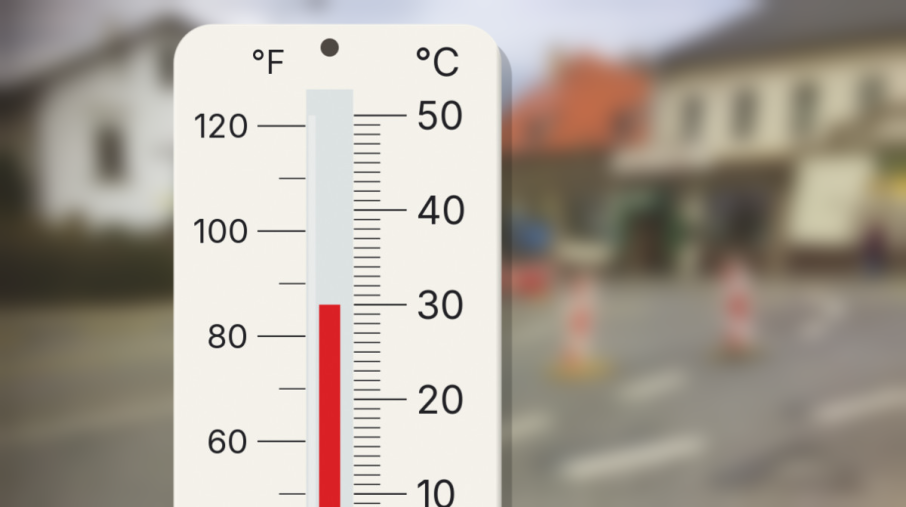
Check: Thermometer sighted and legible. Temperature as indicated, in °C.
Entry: 30 °C
